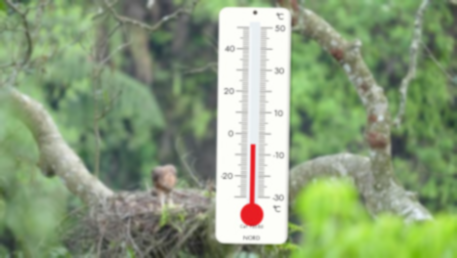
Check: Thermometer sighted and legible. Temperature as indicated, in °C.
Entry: -5 °C
